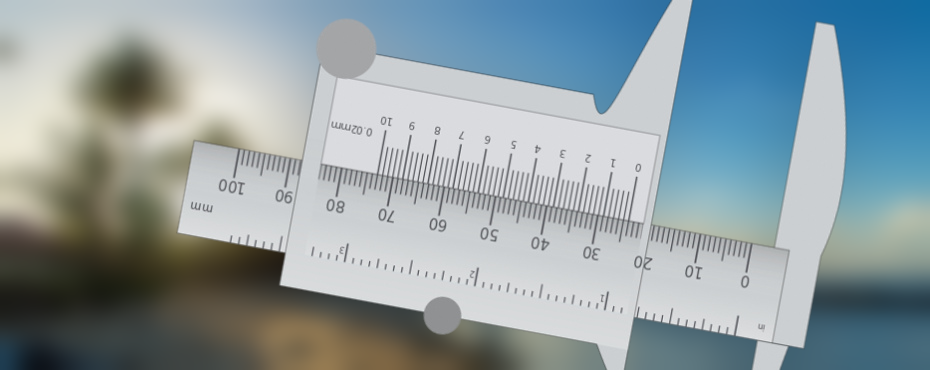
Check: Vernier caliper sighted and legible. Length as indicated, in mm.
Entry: 24.0 mm
